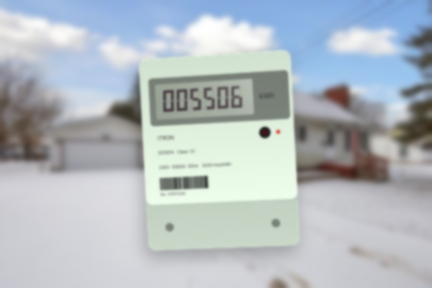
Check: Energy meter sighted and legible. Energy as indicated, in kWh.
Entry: 5506 kWh
